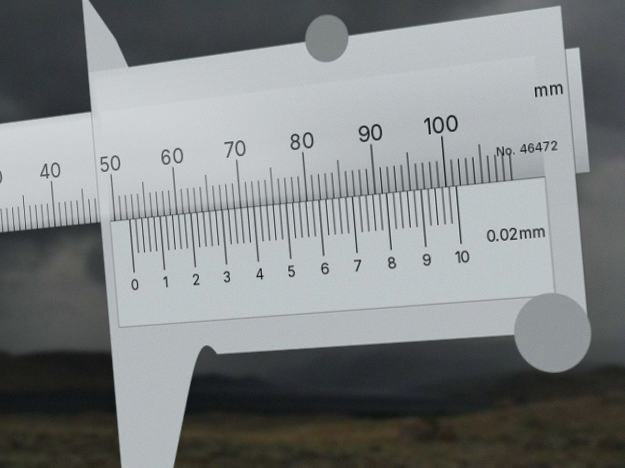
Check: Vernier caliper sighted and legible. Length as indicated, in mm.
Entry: 52.4 mm
